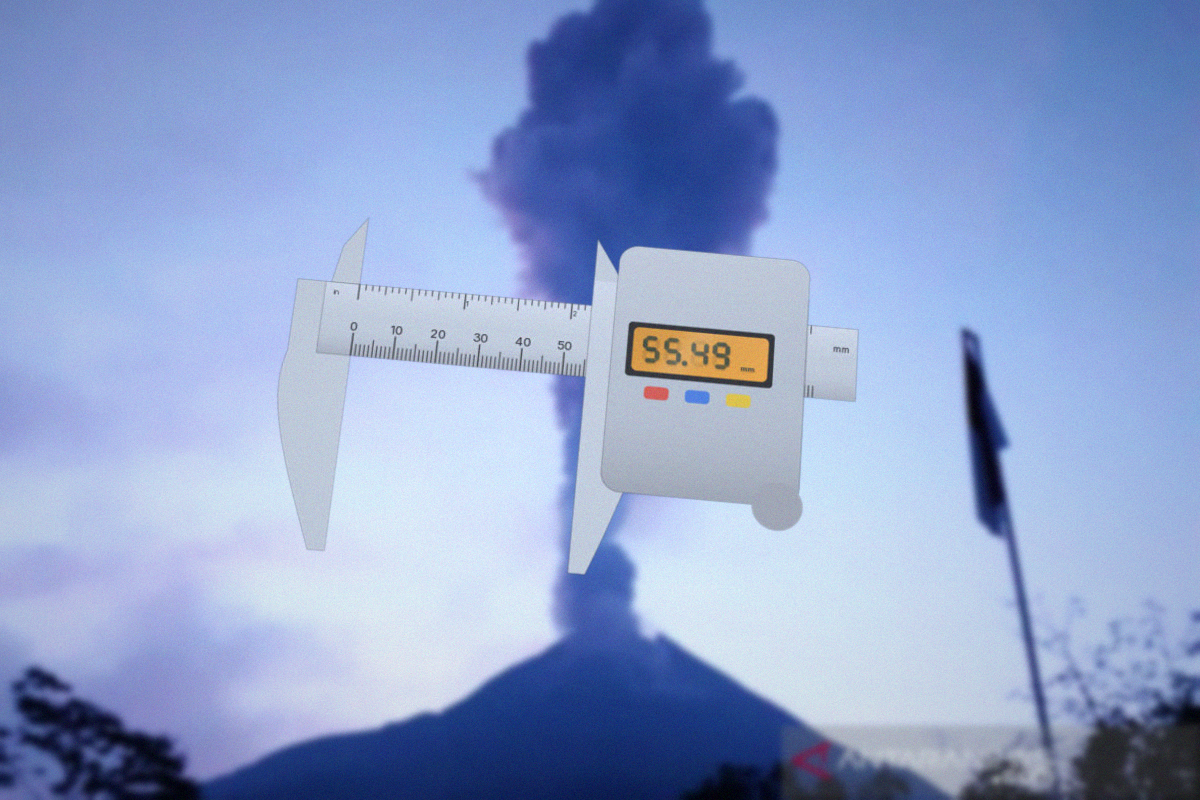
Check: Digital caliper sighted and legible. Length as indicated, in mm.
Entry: 55.49 mm
